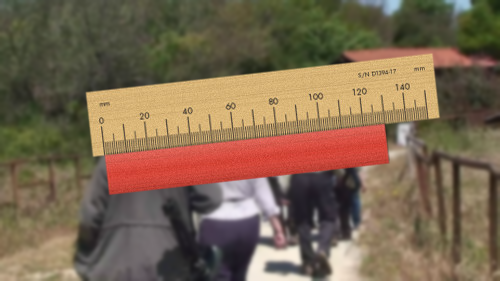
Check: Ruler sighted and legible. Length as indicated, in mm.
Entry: 130 mm
